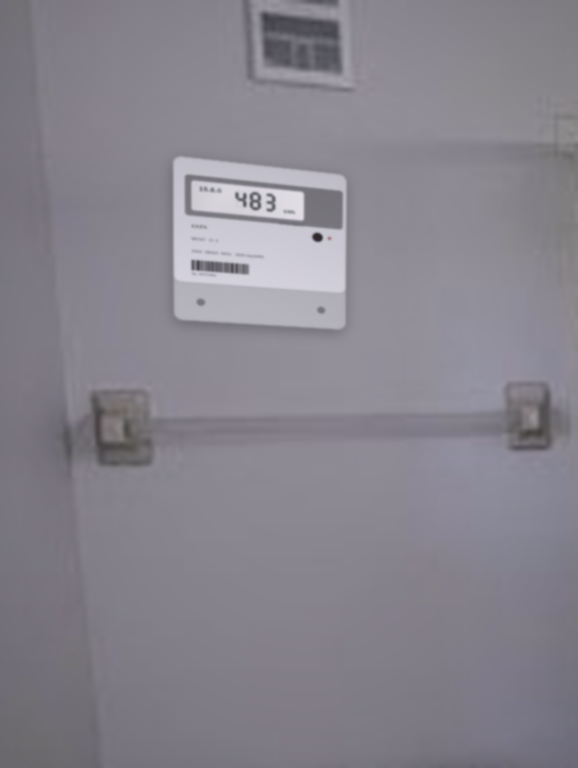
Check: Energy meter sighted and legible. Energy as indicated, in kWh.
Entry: 483 kWh
